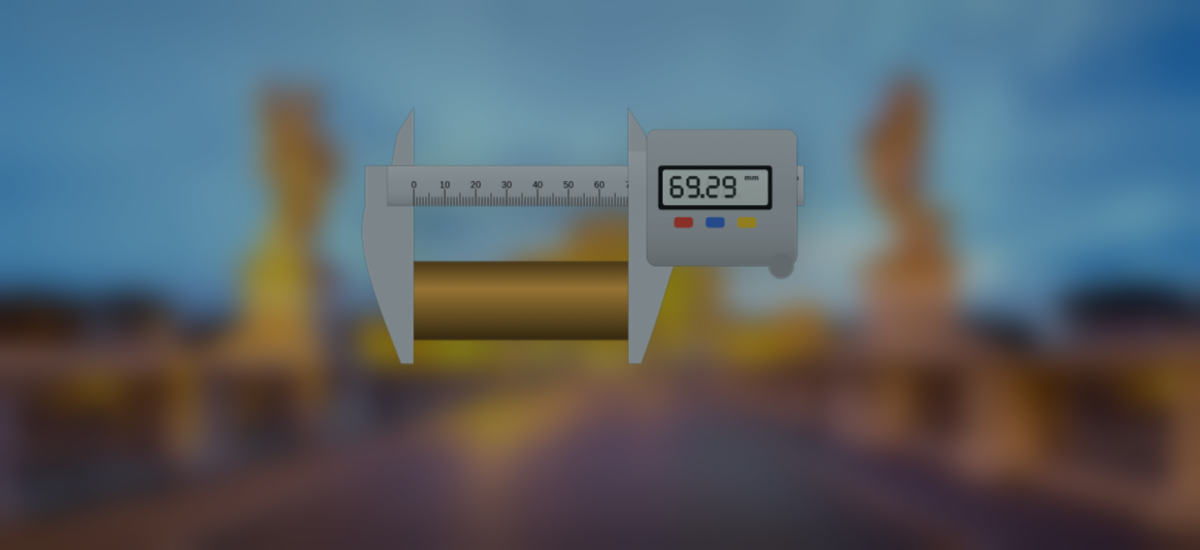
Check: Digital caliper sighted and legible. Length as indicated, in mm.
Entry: 69.29 mm
